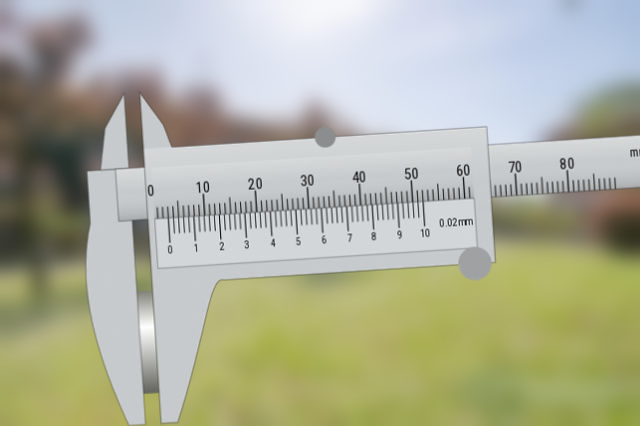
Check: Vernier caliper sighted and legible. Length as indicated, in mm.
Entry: 3.0 mm
